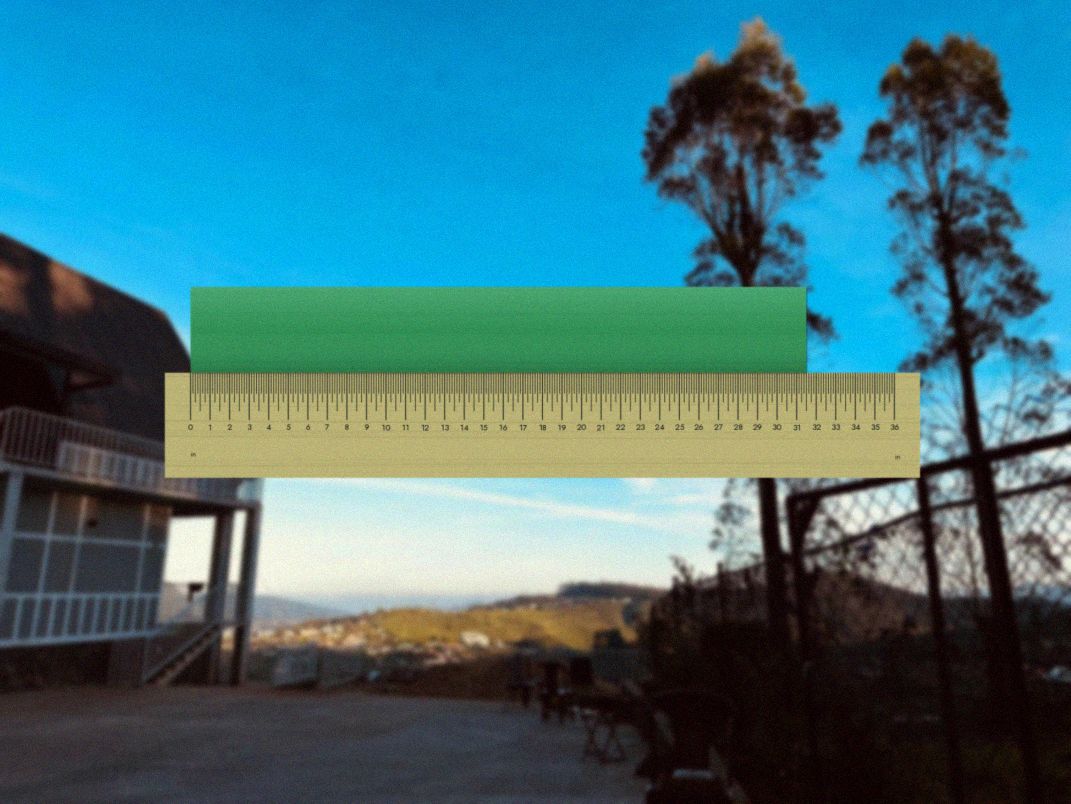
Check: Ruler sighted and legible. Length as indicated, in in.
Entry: 31.5 in
